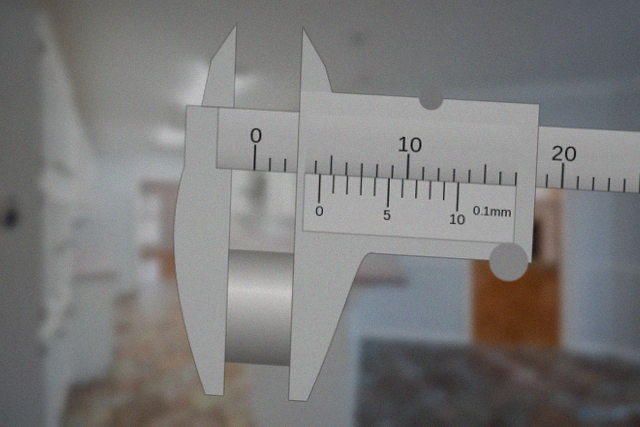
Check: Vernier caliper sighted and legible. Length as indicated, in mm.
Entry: 4.3 mm
